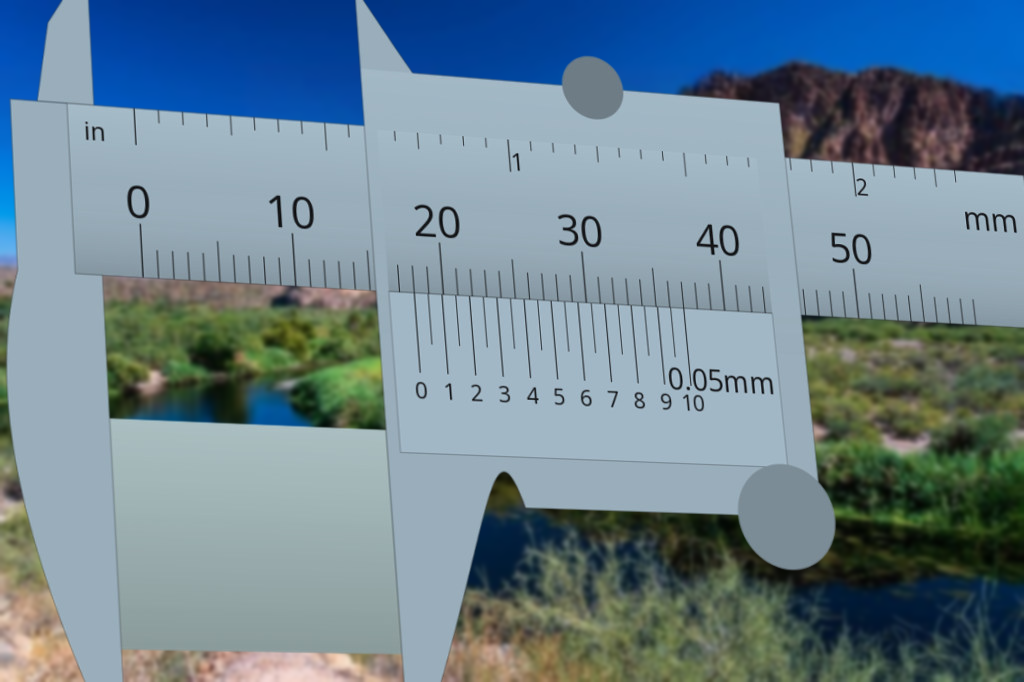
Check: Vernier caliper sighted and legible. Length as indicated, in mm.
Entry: 18.0 mm
